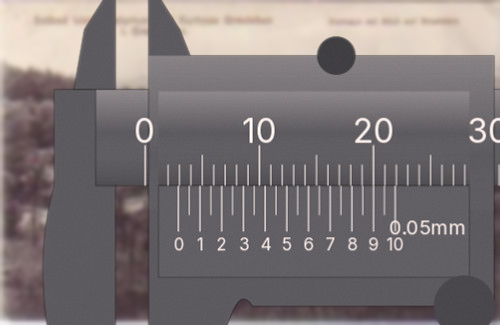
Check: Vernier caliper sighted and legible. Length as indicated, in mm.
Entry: 2.9 mm
